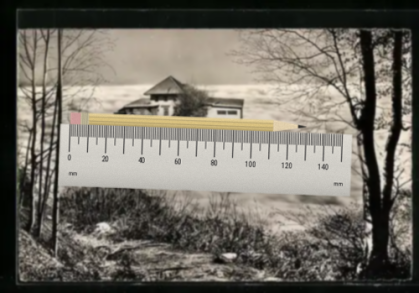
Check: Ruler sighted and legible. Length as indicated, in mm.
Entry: 130 mm
